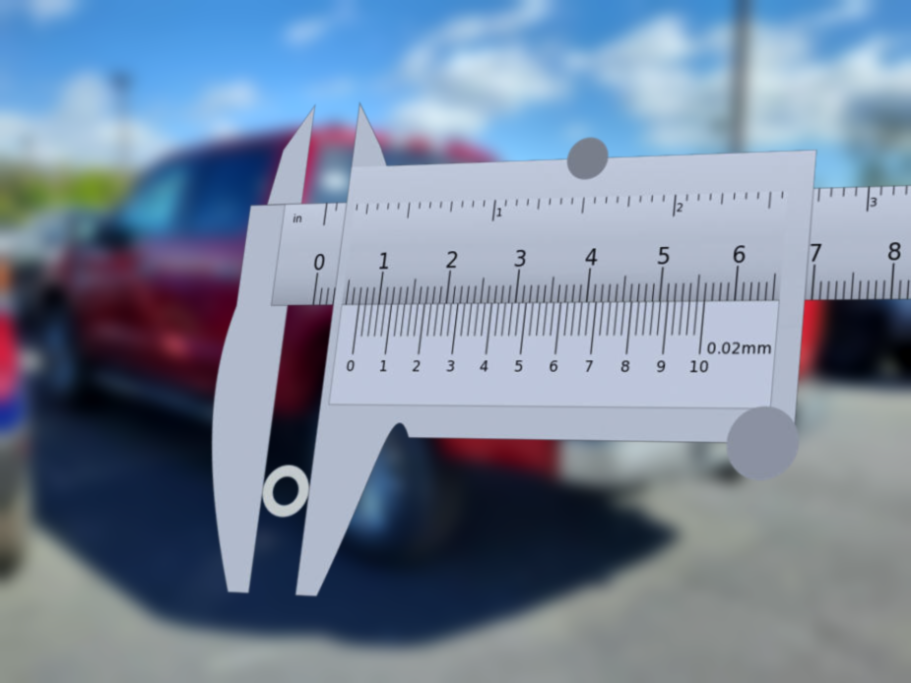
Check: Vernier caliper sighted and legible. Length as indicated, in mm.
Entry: 7.0 mm
